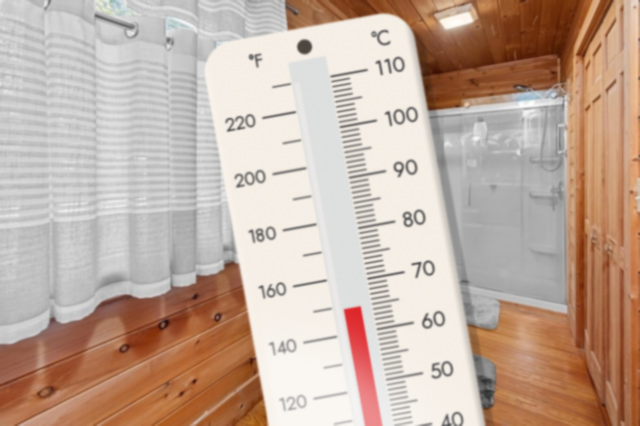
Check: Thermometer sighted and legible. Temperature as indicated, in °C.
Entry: 65 °C
